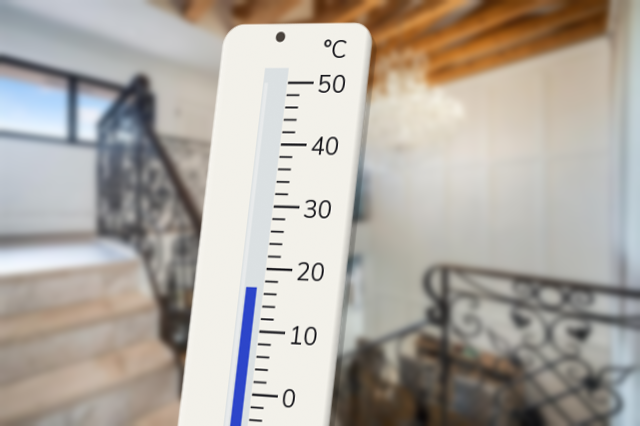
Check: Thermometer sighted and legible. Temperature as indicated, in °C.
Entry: 17 °C
